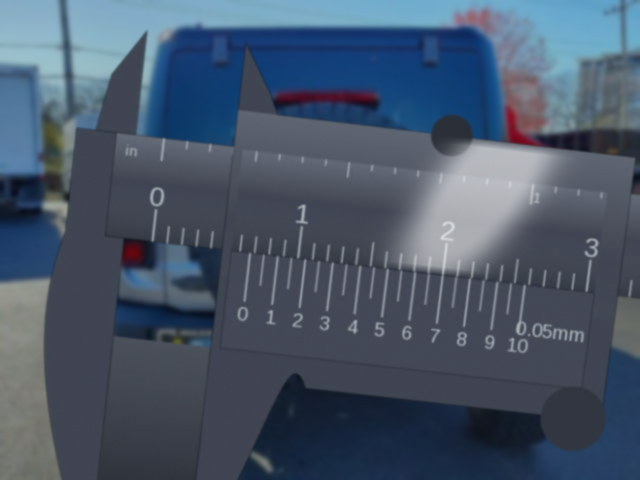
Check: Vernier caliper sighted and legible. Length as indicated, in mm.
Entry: 6.7 mm
